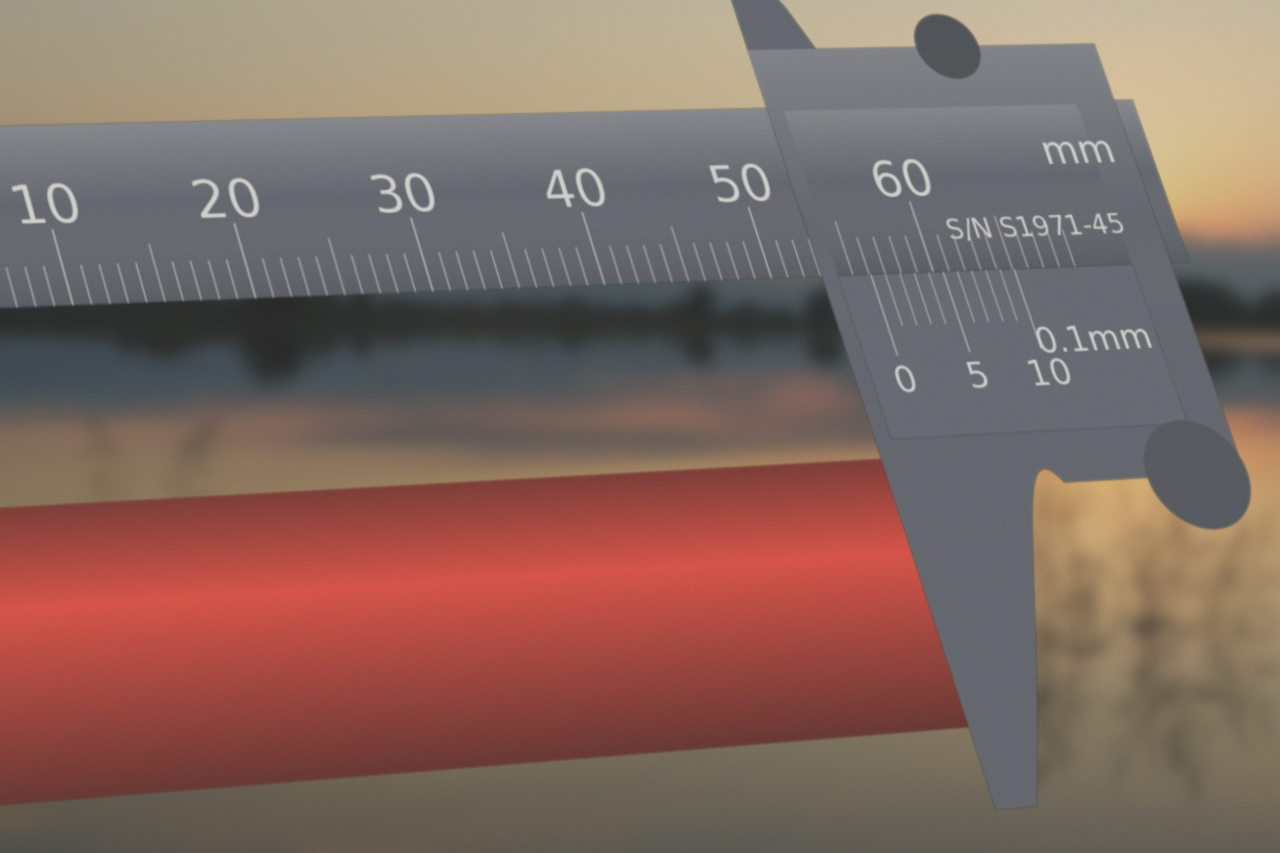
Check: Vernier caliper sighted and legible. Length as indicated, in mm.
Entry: 56.1 mm
